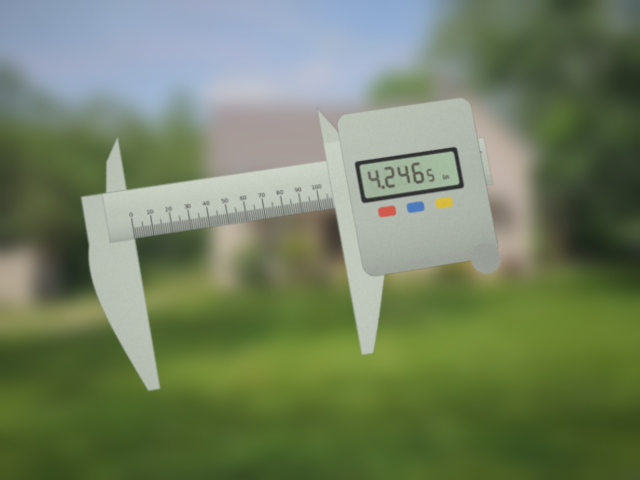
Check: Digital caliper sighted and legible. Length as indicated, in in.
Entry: 4.2465 in
